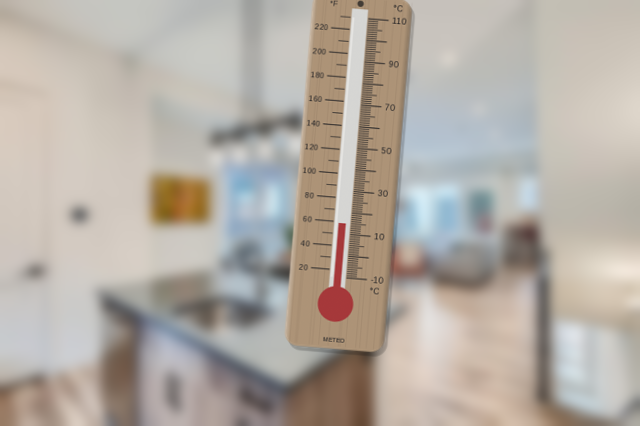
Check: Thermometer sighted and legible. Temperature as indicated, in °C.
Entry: 15 °C
